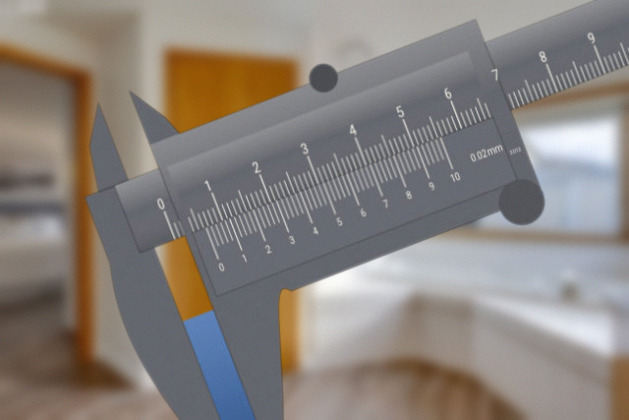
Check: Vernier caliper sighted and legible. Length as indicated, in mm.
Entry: 6.5 mm
